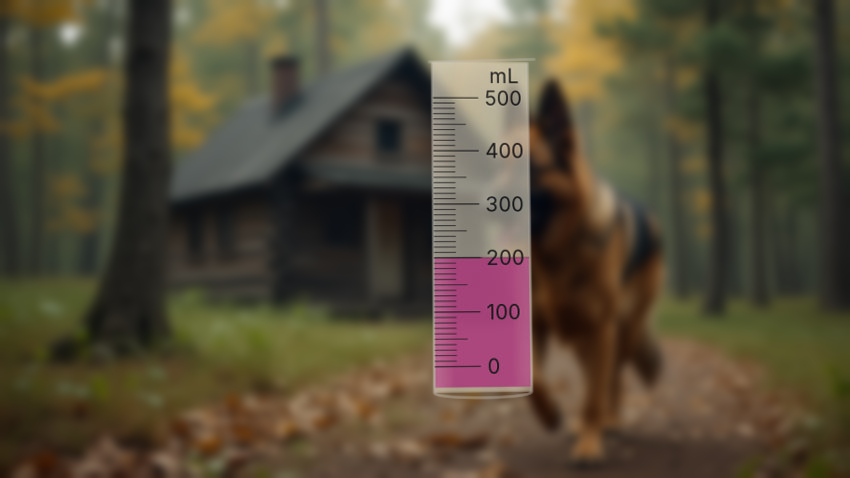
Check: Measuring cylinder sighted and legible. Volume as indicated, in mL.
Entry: 200 mL
